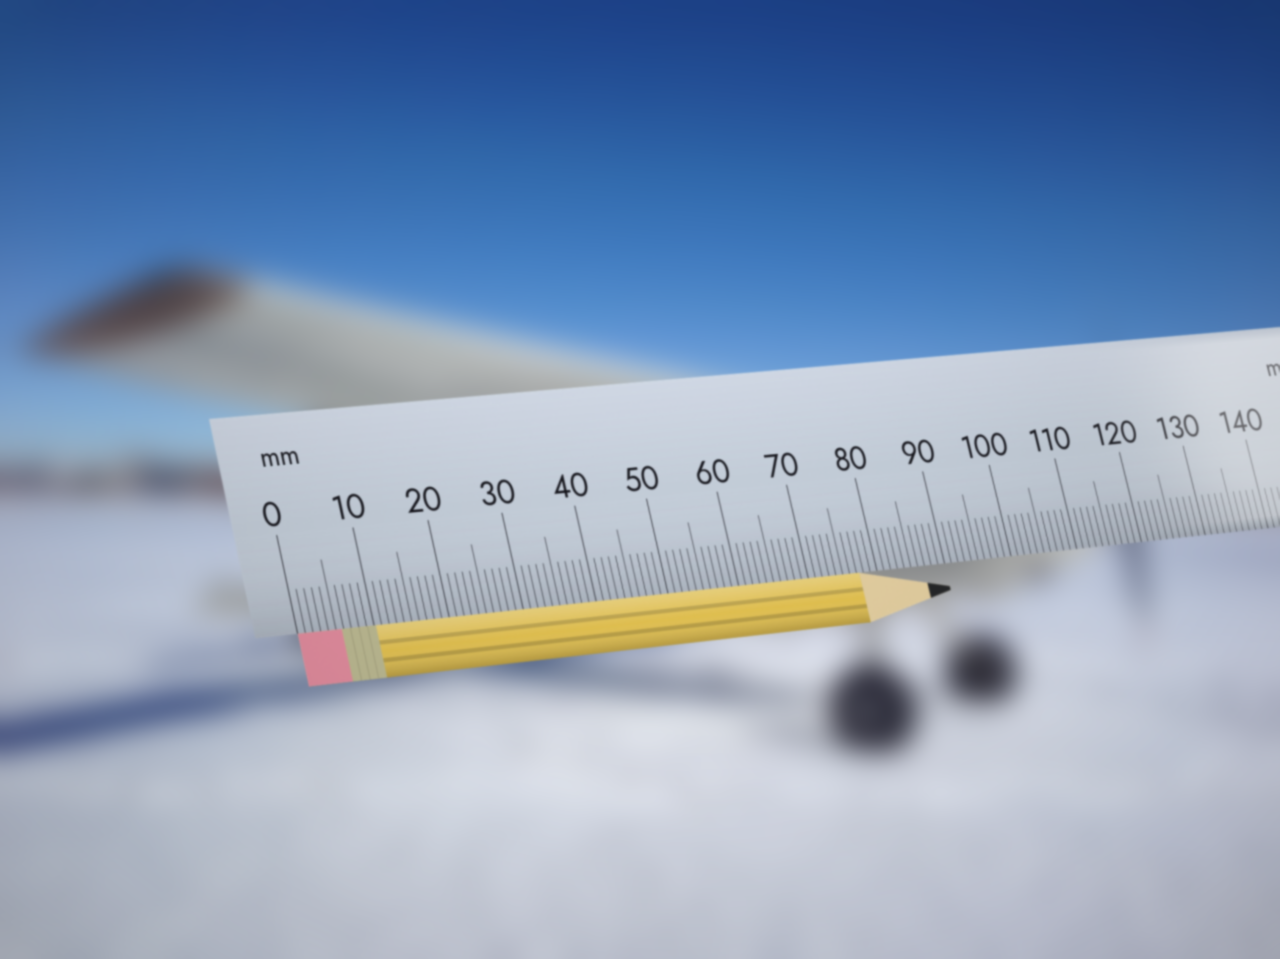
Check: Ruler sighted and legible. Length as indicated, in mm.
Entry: 90 mm
